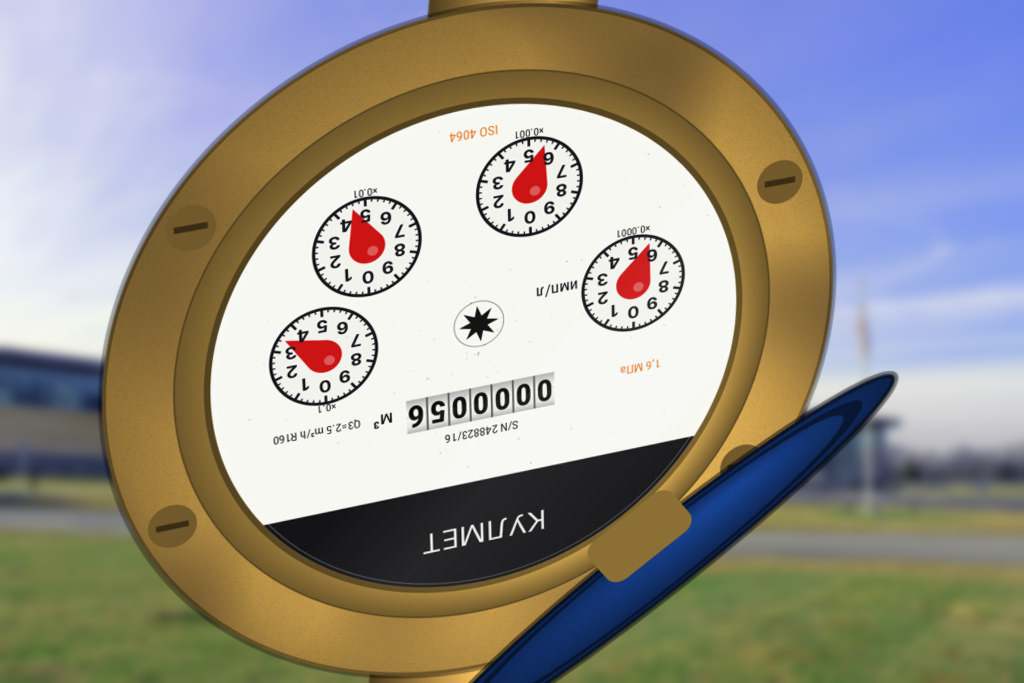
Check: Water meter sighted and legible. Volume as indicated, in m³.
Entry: 56.3455 m³
